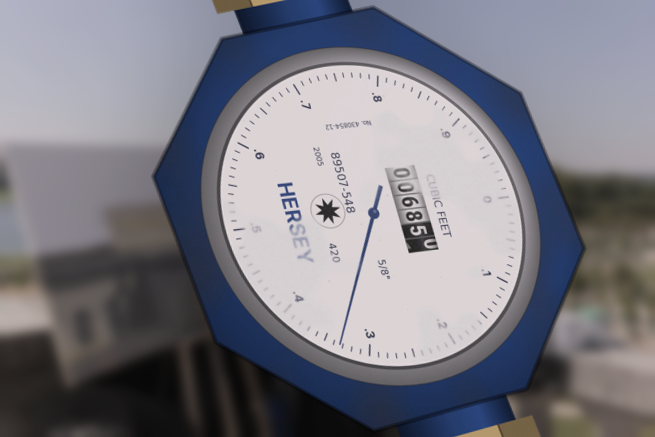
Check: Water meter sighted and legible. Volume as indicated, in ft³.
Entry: 6850.33 ft³
